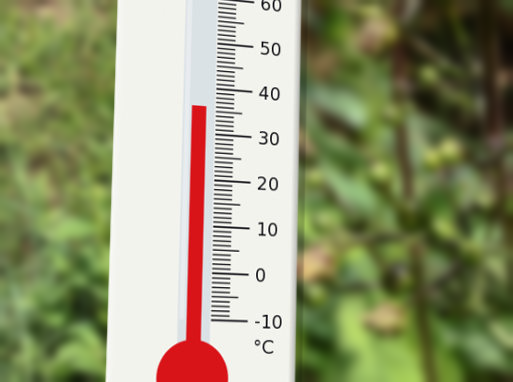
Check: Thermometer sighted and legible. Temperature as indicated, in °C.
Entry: 36 °C
